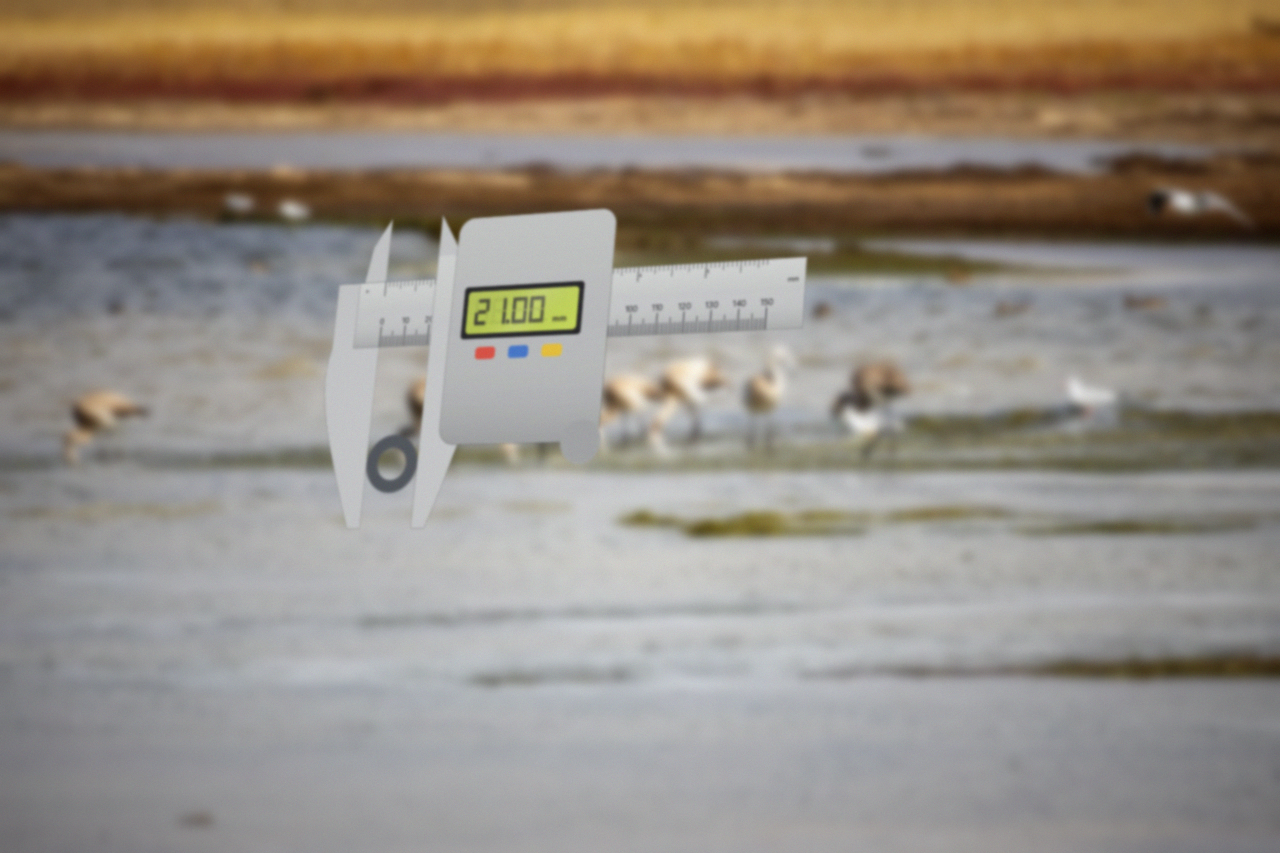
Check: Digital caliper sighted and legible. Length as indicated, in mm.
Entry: 21.00 mm
